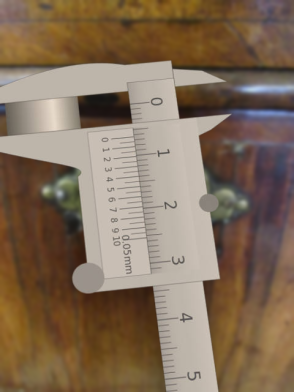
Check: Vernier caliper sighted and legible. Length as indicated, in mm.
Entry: 6.4 mm
